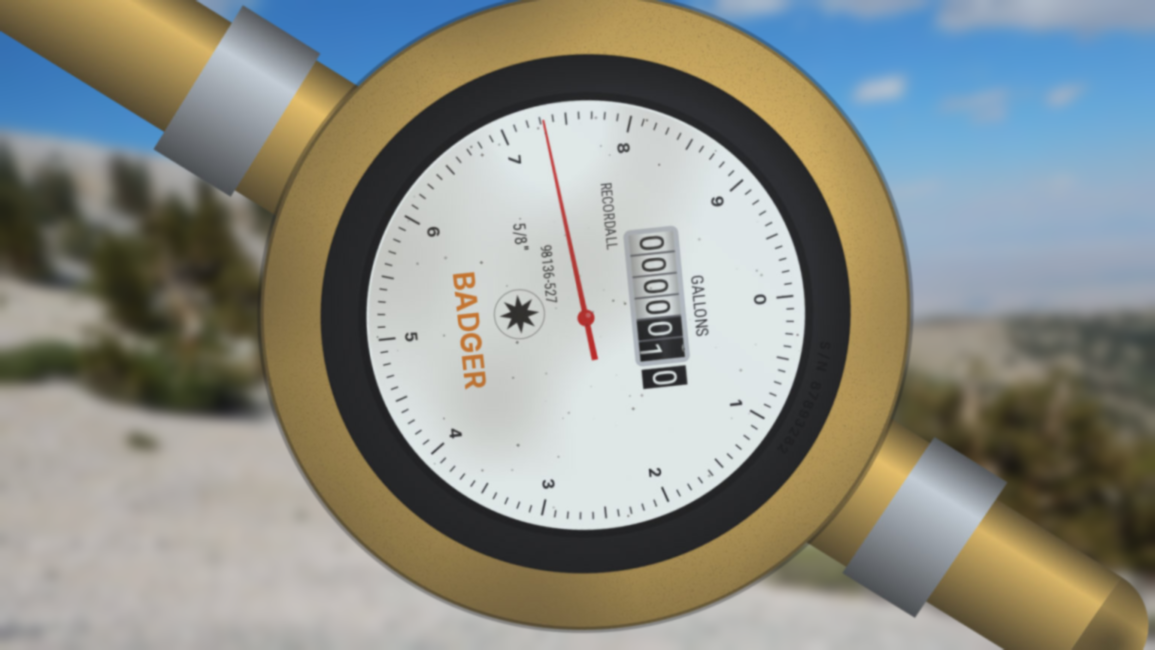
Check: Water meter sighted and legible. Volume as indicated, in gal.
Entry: 7.3 gal
